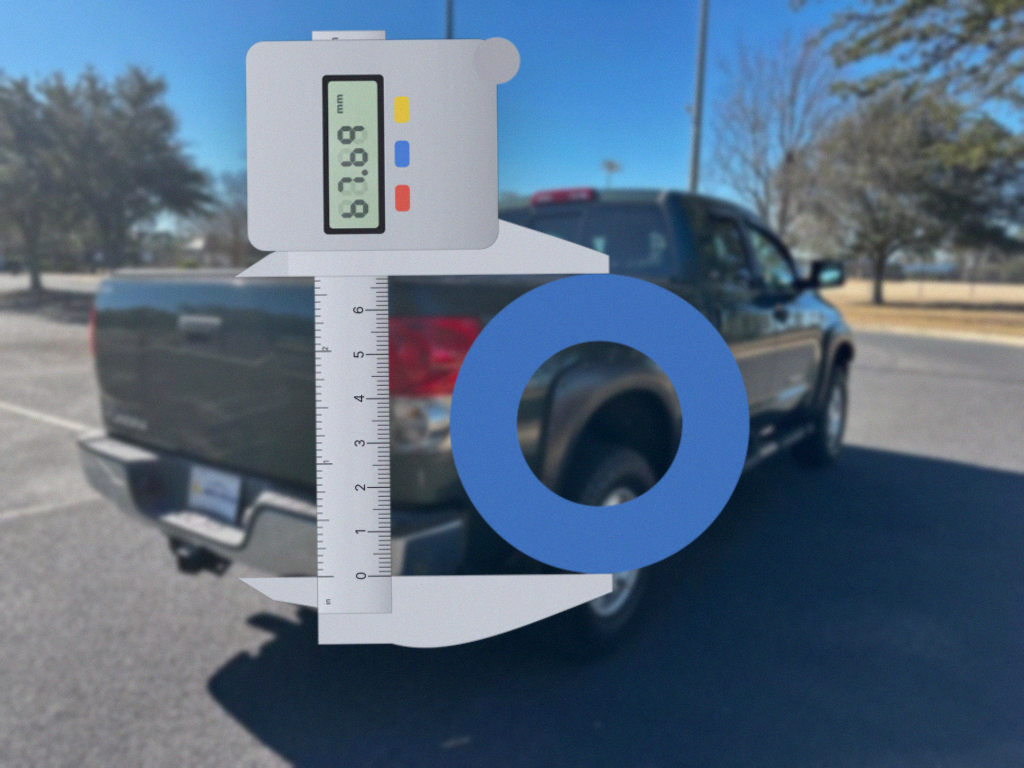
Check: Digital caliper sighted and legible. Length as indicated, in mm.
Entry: 67.69 mm
